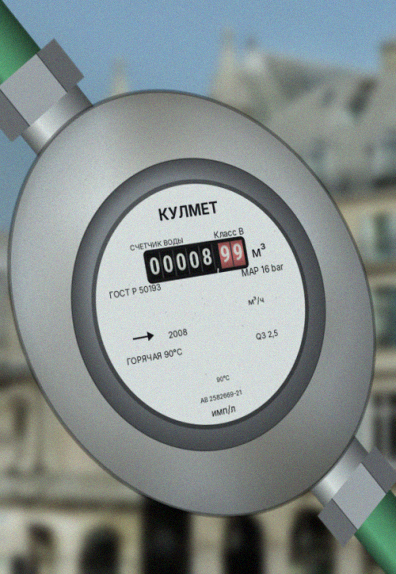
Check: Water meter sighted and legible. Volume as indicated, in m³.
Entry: 8.99 m³
